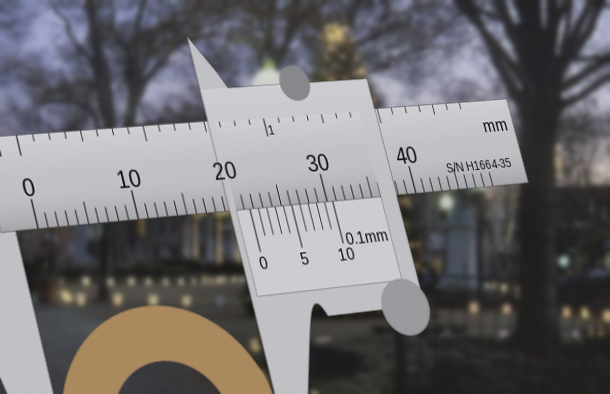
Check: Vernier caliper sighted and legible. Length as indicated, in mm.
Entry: 21.6 mm
